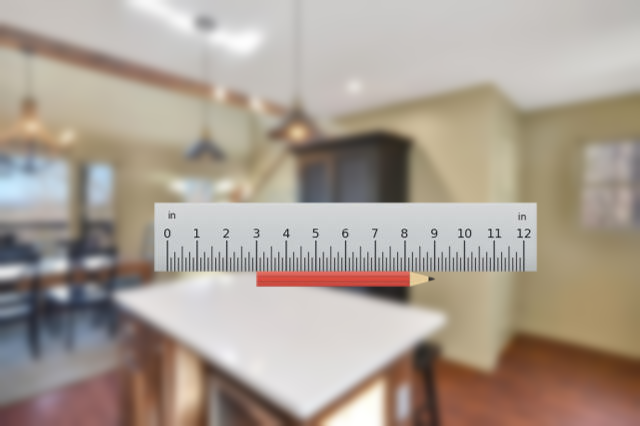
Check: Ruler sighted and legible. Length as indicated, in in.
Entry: 6 in
